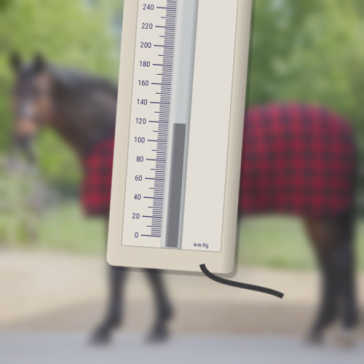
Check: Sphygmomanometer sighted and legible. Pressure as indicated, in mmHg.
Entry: 120 mmHg
